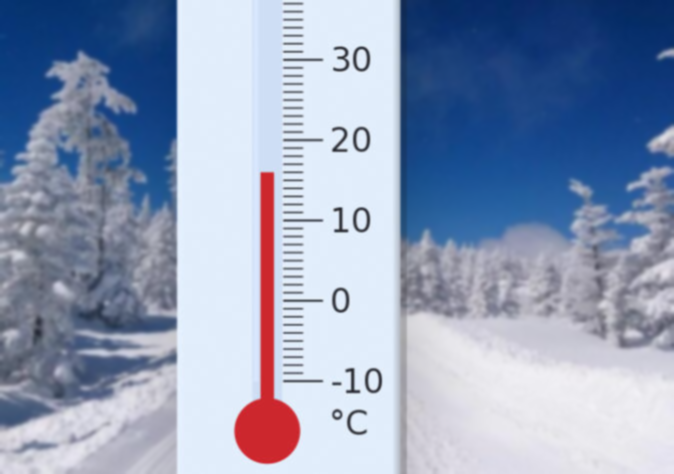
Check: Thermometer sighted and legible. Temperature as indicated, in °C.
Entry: 16 °C
